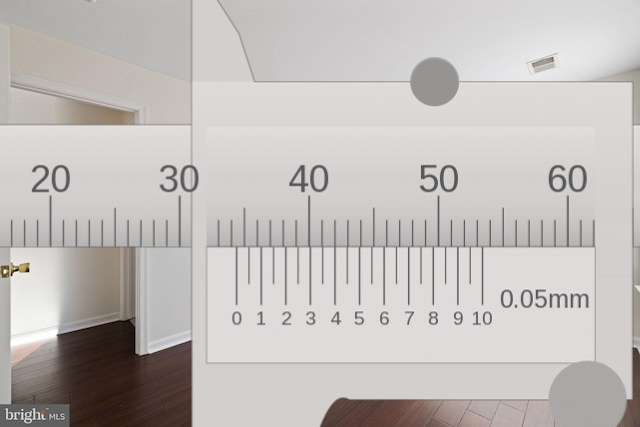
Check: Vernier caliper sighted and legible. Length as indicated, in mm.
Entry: 34.4 mm
